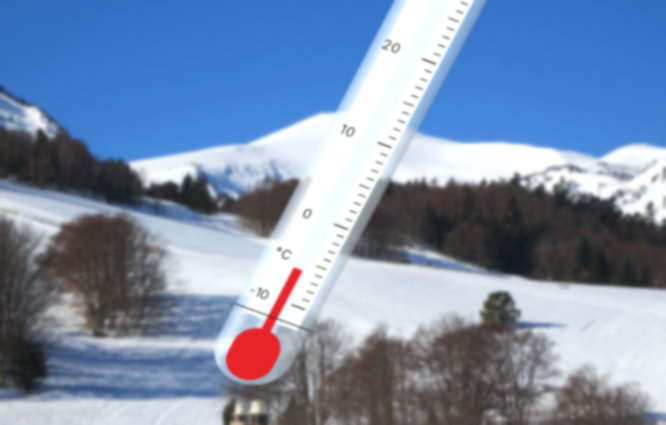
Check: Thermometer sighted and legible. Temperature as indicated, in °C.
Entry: -6 °C
